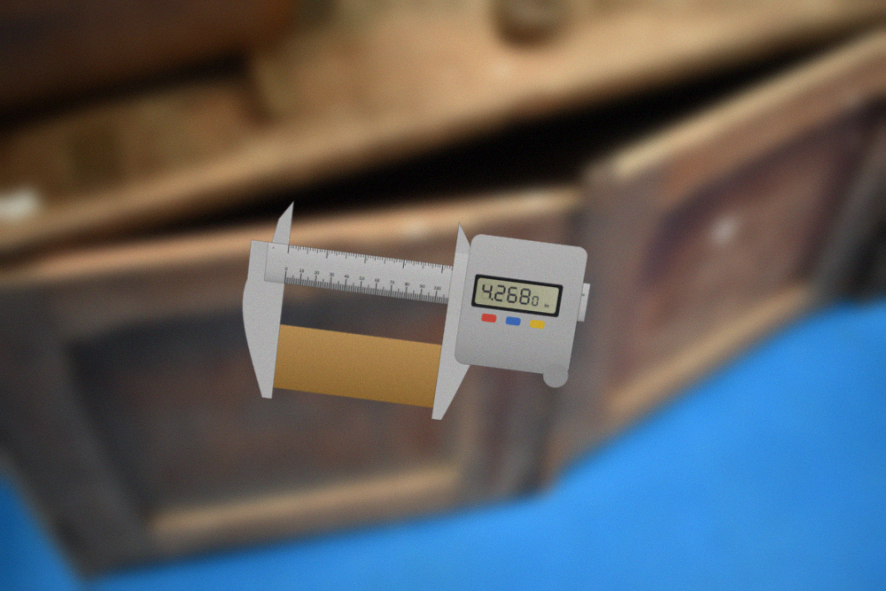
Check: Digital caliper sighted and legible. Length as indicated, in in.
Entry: 4.2680 in
